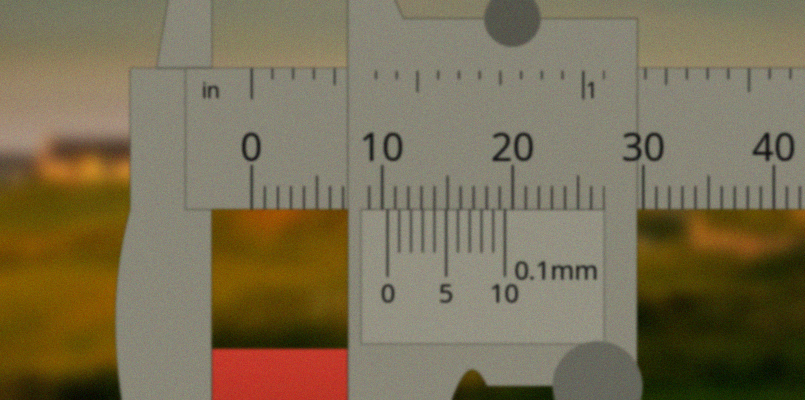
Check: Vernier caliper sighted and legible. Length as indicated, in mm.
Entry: 10.4 mm
